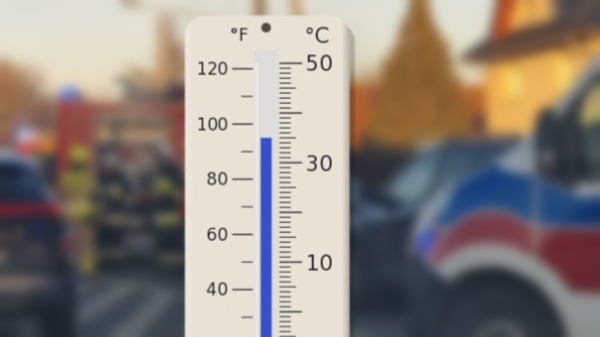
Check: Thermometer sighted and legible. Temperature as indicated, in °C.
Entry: 35 °C
